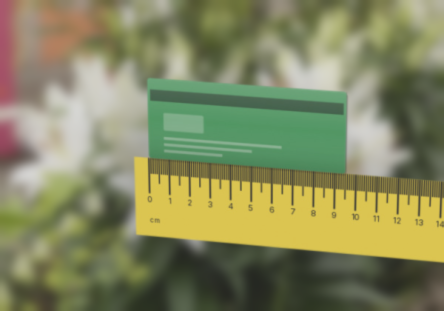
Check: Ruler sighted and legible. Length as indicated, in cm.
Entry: 9.5 cm
